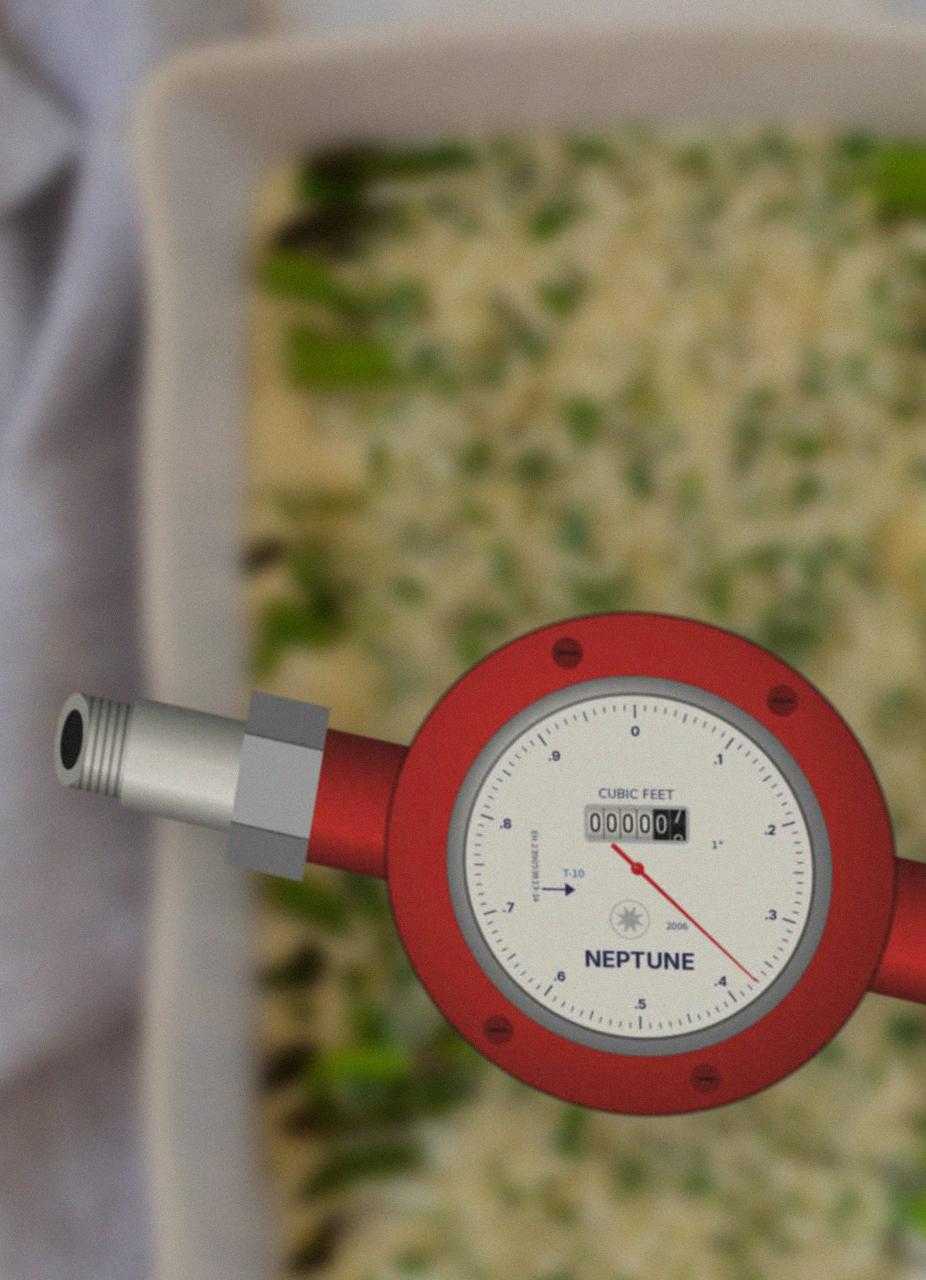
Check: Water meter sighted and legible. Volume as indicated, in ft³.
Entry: 7.37 ft³
